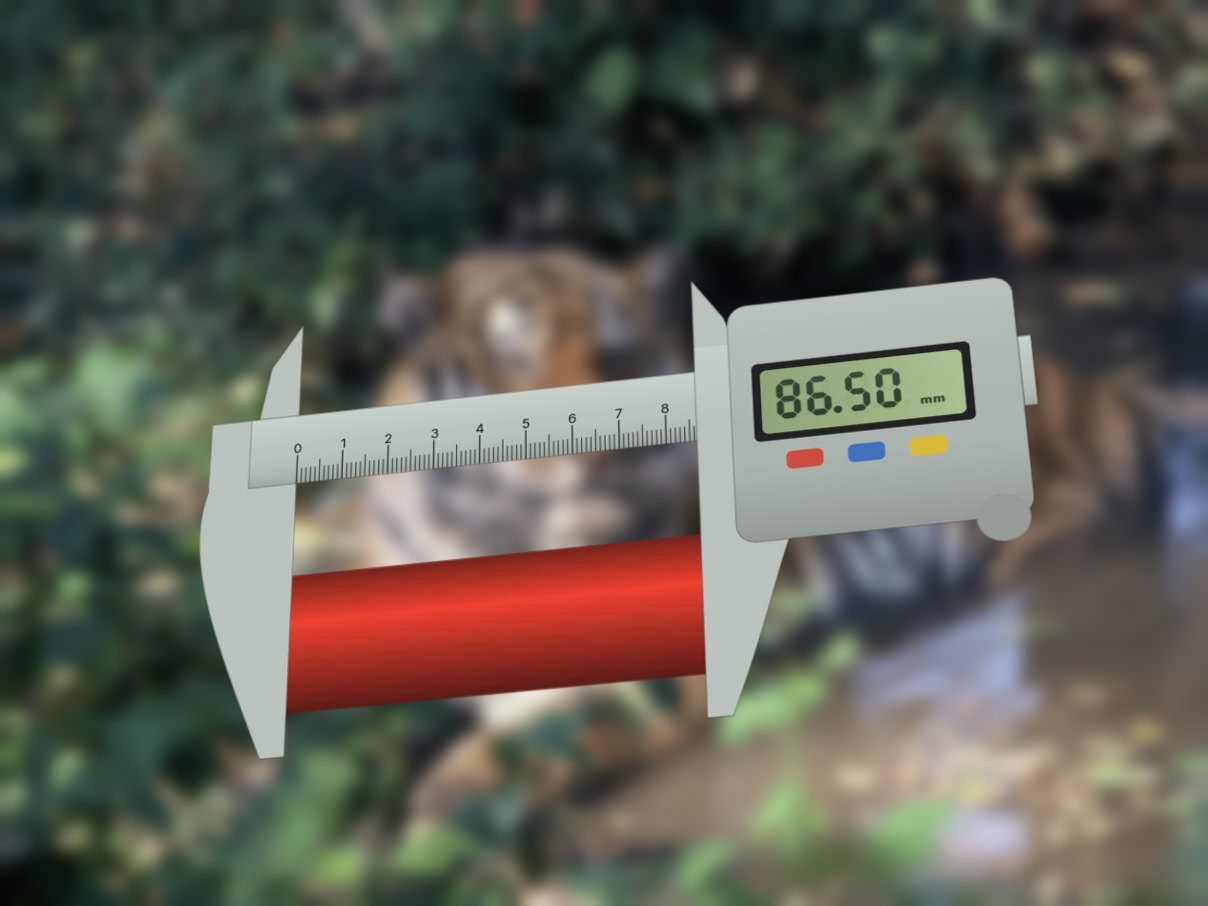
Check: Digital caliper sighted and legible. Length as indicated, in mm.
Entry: 86.50 mm
